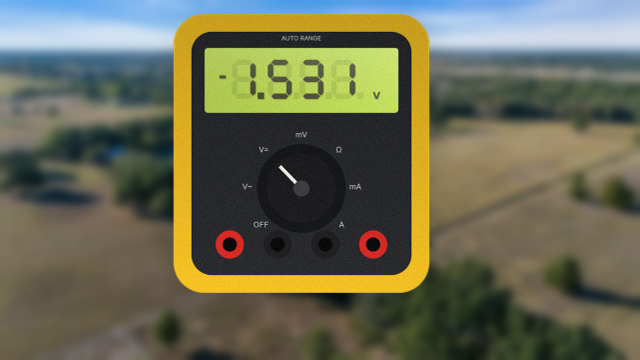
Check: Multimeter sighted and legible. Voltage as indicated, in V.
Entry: -1.531 V
